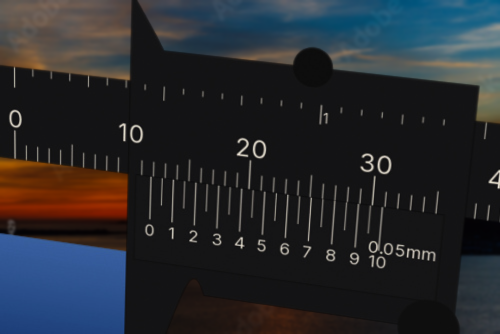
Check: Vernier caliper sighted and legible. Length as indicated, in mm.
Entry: 11.8 mm
